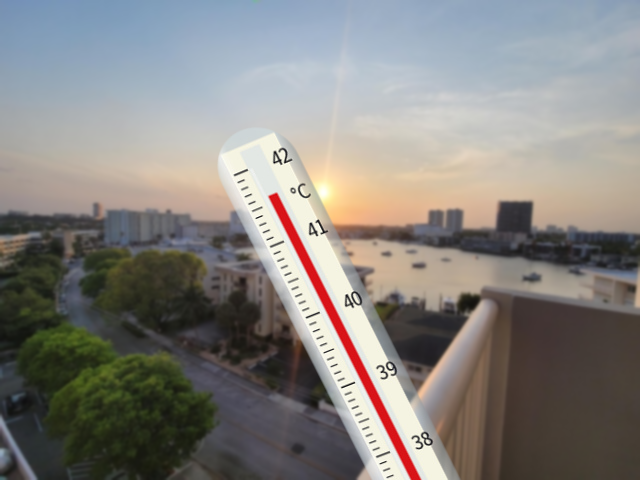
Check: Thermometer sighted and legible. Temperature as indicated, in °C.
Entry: 41.6 °C
